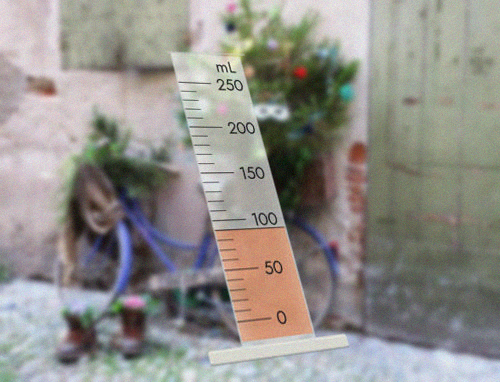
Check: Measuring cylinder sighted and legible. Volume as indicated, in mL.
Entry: 90 mL
